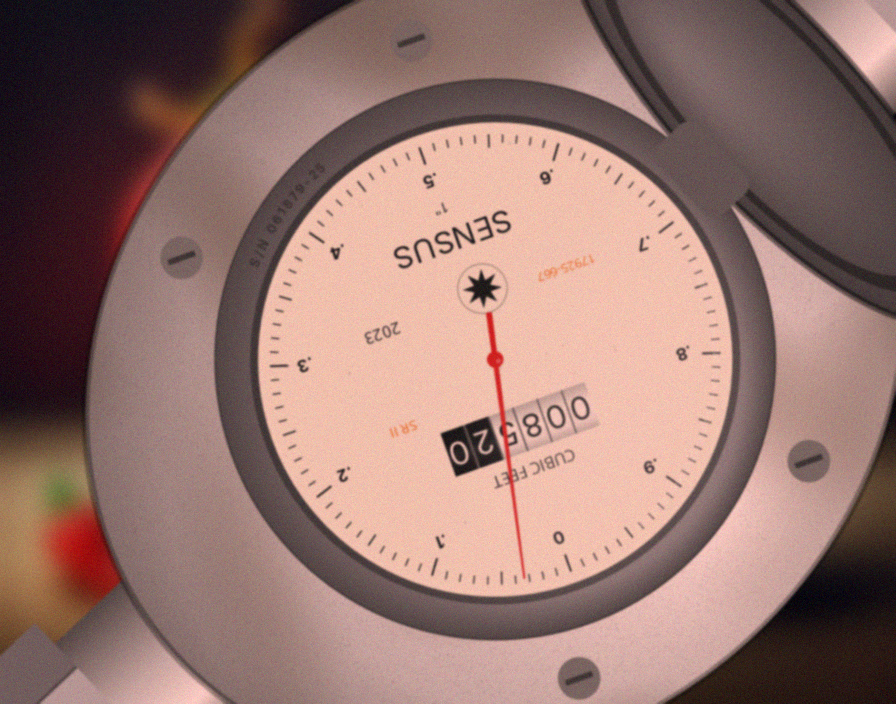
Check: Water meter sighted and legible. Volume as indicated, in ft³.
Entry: 8520.03 ft³
